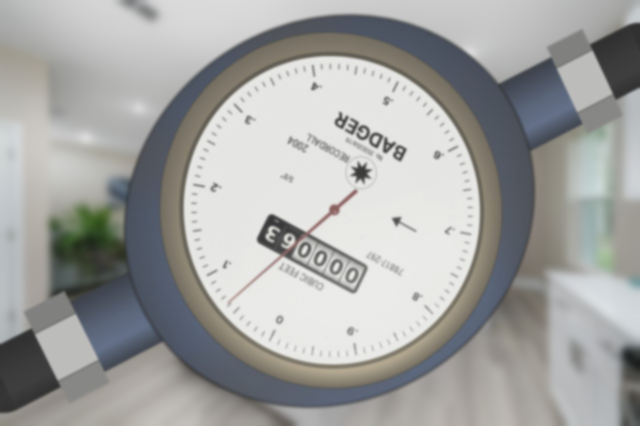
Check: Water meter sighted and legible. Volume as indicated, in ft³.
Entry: 63.06 ft³
